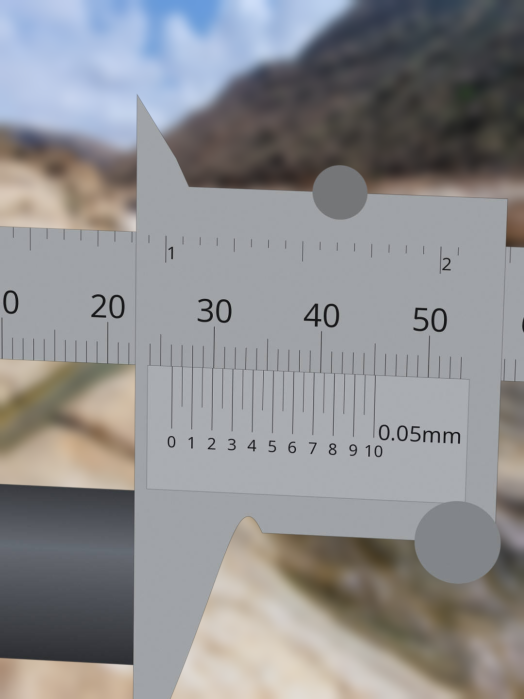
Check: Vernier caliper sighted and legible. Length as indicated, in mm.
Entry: 26.1 mm
